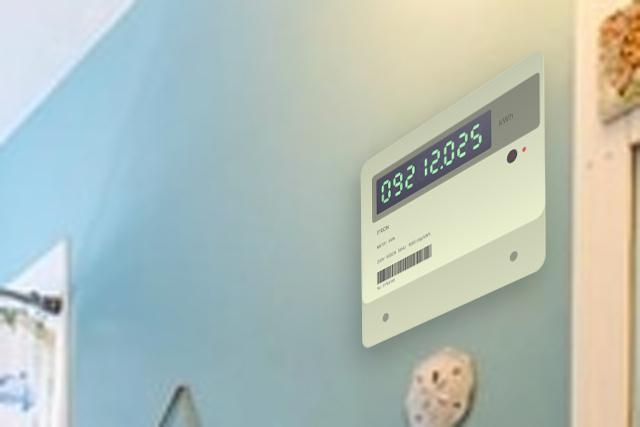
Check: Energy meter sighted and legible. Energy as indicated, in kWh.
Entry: 9212.025 kWh
